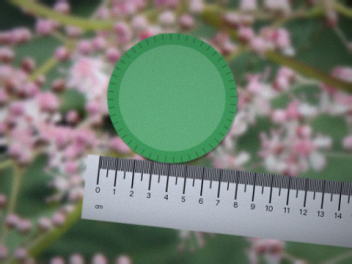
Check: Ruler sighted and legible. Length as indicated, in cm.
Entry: 7.5 cm
